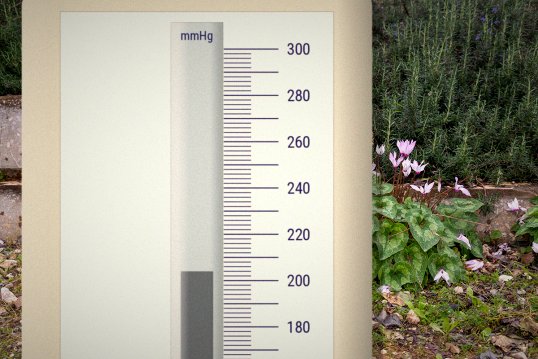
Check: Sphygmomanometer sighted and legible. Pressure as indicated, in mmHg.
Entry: 204 mmHg
